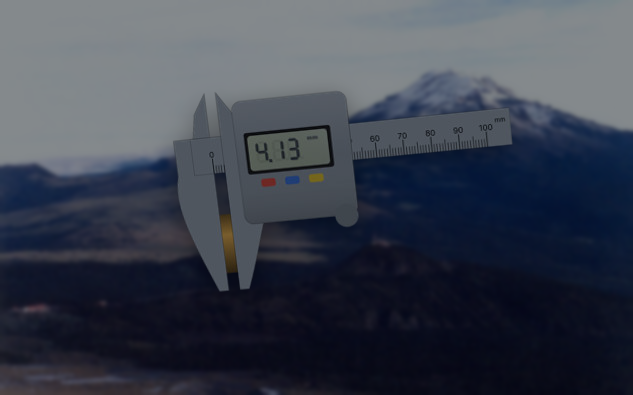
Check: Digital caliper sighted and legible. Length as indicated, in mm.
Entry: 4.13 mm
